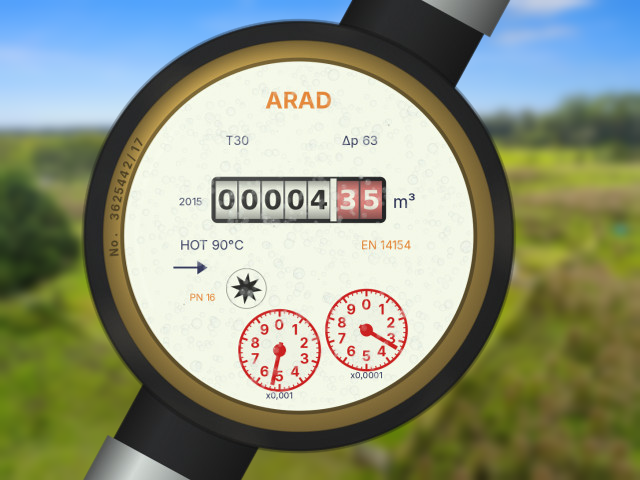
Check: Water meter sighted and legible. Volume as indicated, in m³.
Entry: 4.3553 m³
